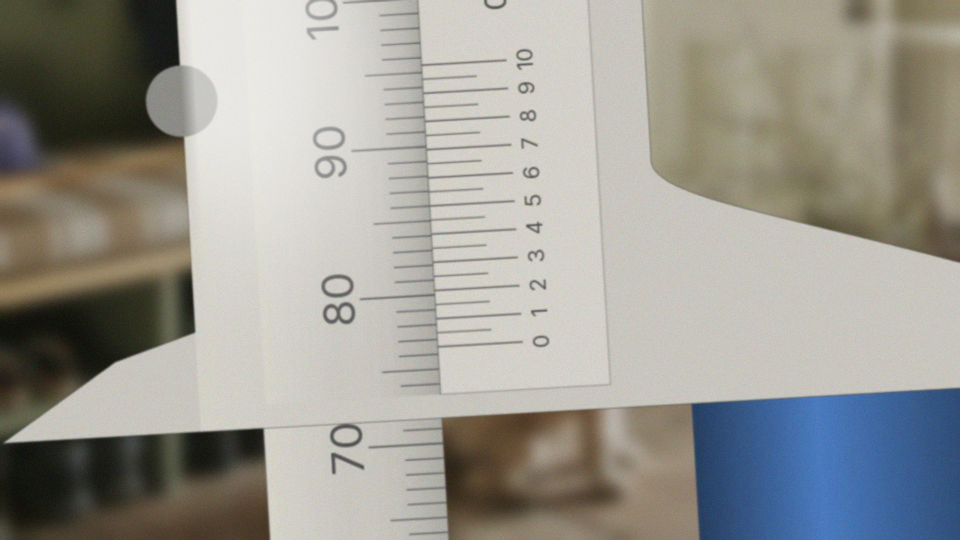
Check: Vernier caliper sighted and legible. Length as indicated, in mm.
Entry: 76.5 mm
